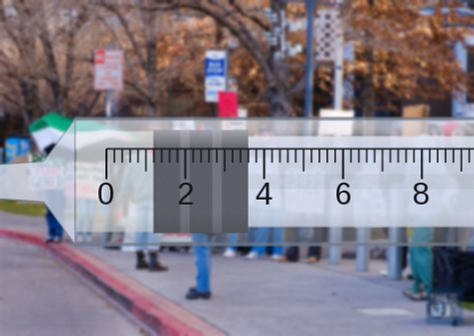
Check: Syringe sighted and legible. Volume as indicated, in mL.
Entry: 1.2 mL
